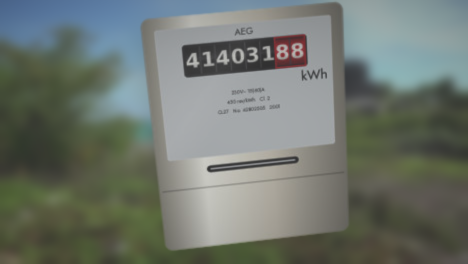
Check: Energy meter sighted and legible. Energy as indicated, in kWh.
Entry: 414031.88 kWh
